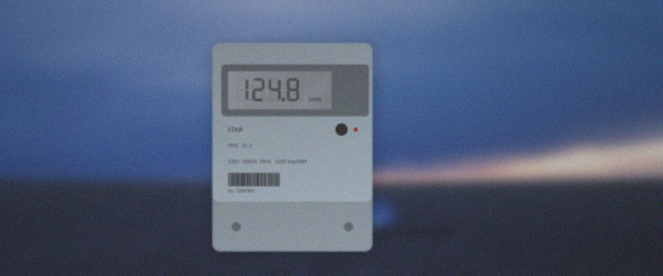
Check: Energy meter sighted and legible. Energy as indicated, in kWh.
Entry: 124.8 kWh
